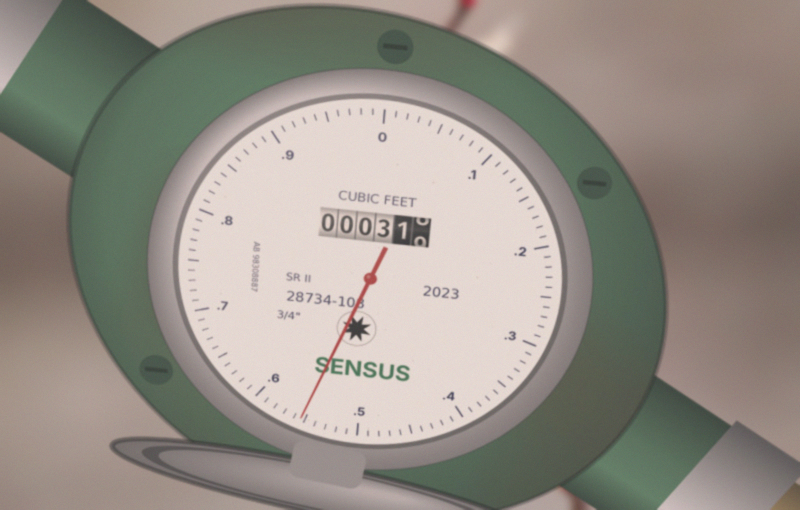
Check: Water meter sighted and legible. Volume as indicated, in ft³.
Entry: 318.55 ft³
